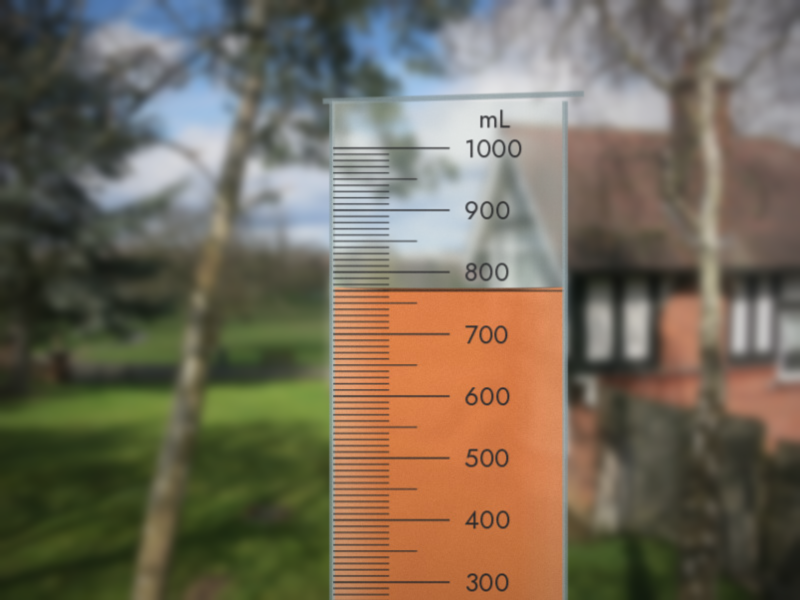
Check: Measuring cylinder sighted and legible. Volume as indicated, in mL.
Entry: 770 mL
